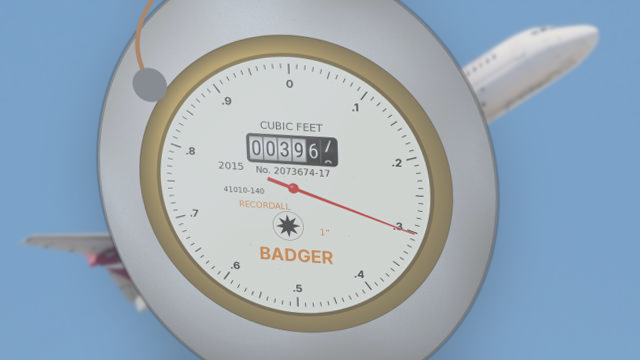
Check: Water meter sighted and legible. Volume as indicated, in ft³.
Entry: 3967.30 ft³
